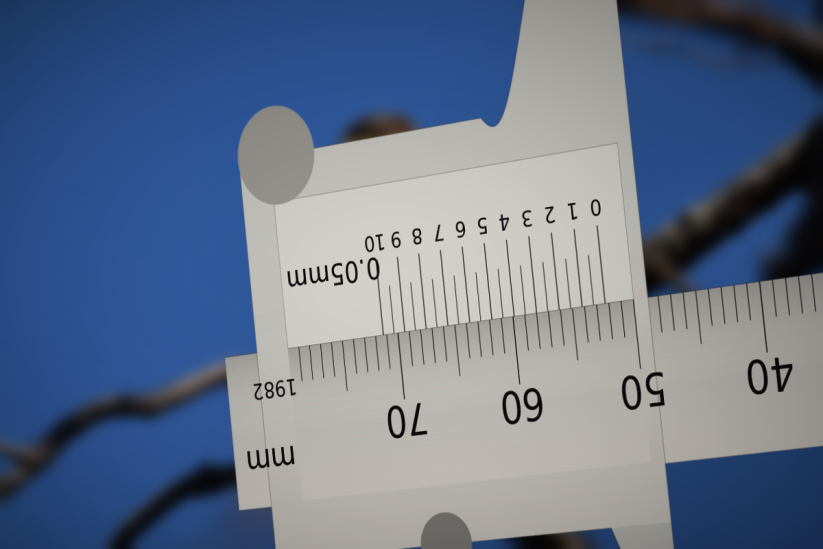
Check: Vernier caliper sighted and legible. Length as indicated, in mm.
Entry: 52.3 mm
